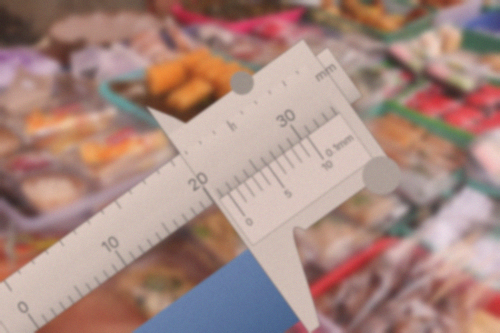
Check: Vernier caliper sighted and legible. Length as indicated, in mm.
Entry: 21.6 mm
